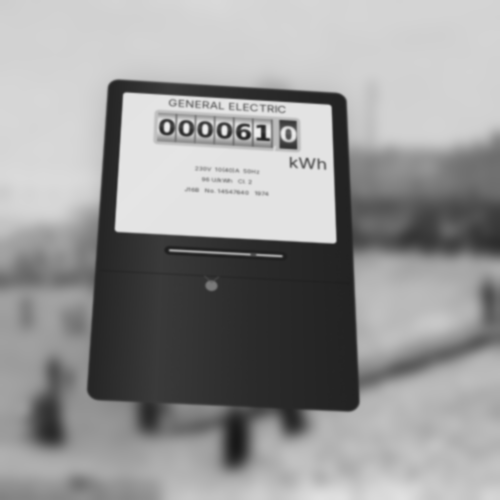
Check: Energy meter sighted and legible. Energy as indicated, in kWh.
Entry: 61.0 kWh
